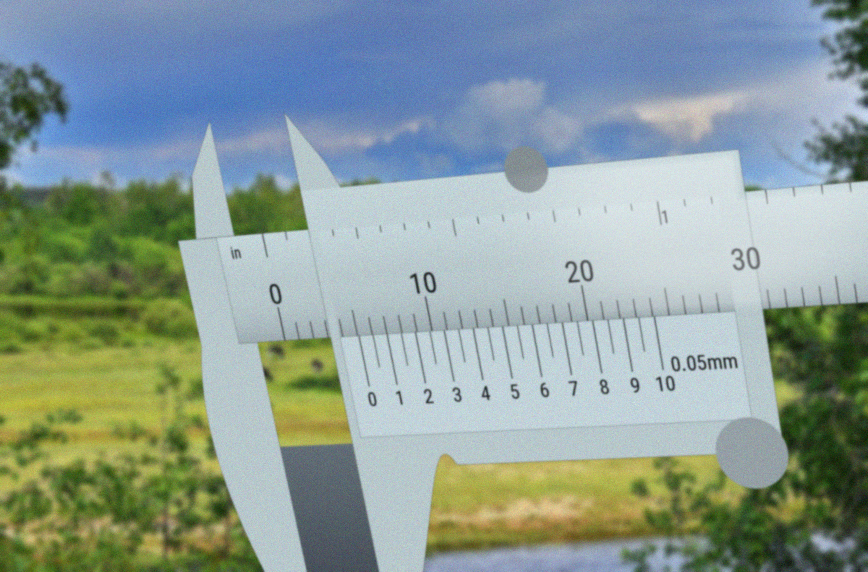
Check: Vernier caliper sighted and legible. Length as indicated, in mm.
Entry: 5.1 mm
